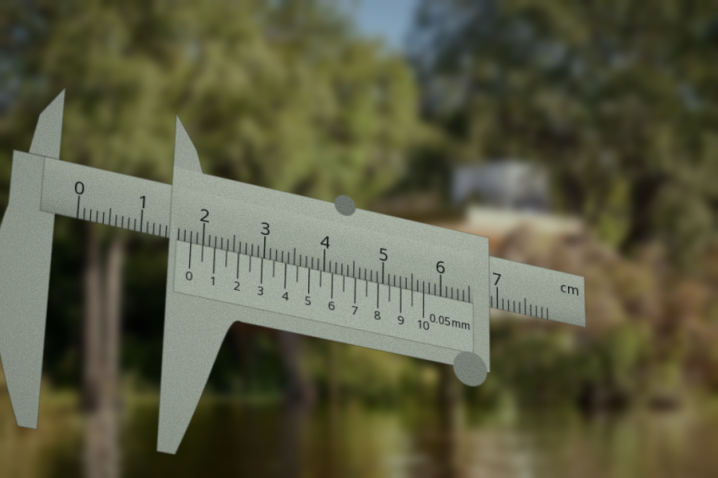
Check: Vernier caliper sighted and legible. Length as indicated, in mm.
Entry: 18.0 mm
